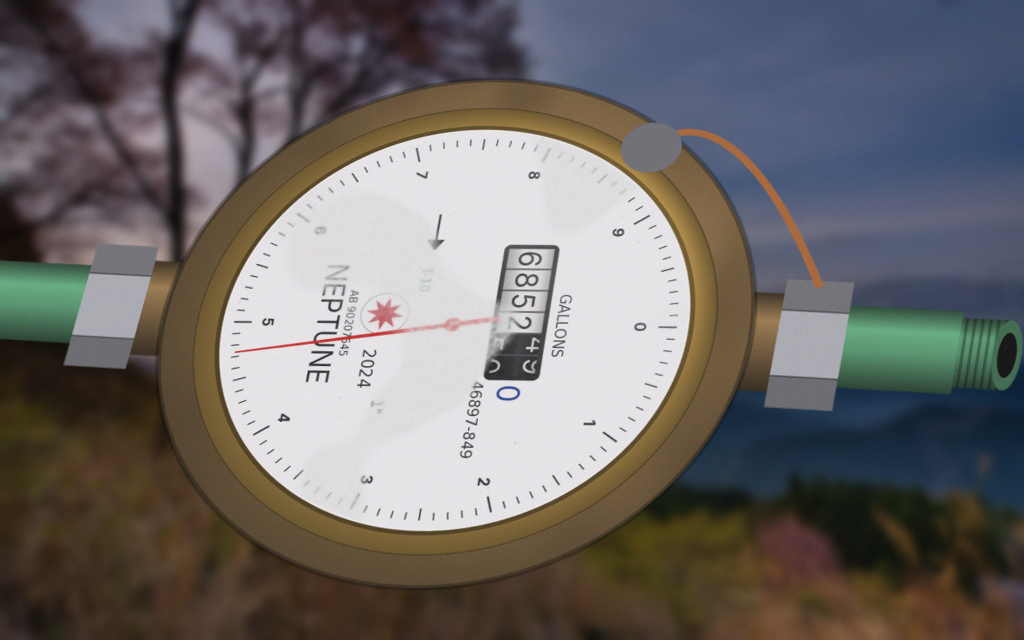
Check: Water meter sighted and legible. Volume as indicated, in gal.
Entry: 6852494.7 gal
